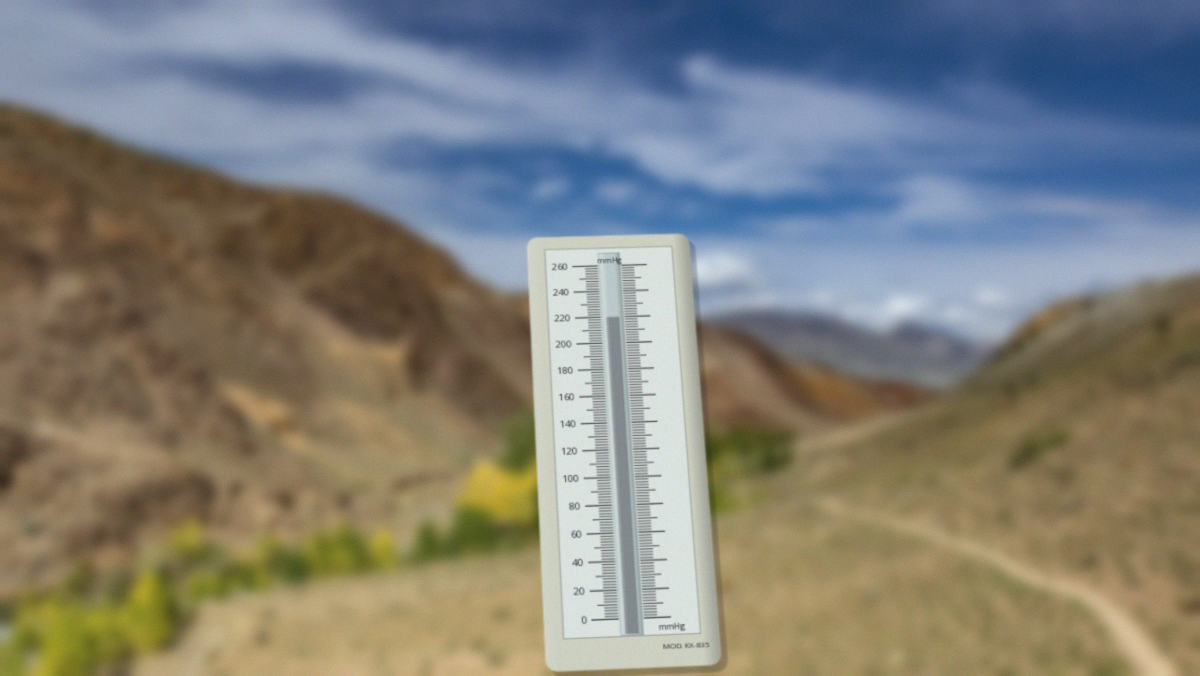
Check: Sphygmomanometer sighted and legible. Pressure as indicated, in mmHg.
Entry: 220 mmHg
